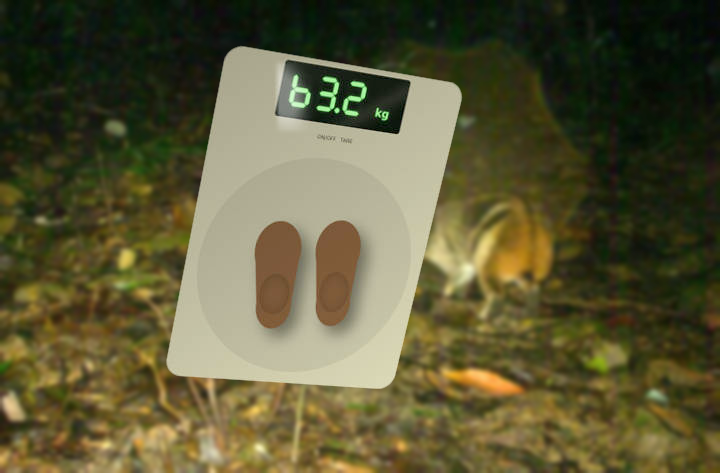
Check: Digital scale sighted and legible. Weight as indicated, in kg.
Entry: 63.2 kg
